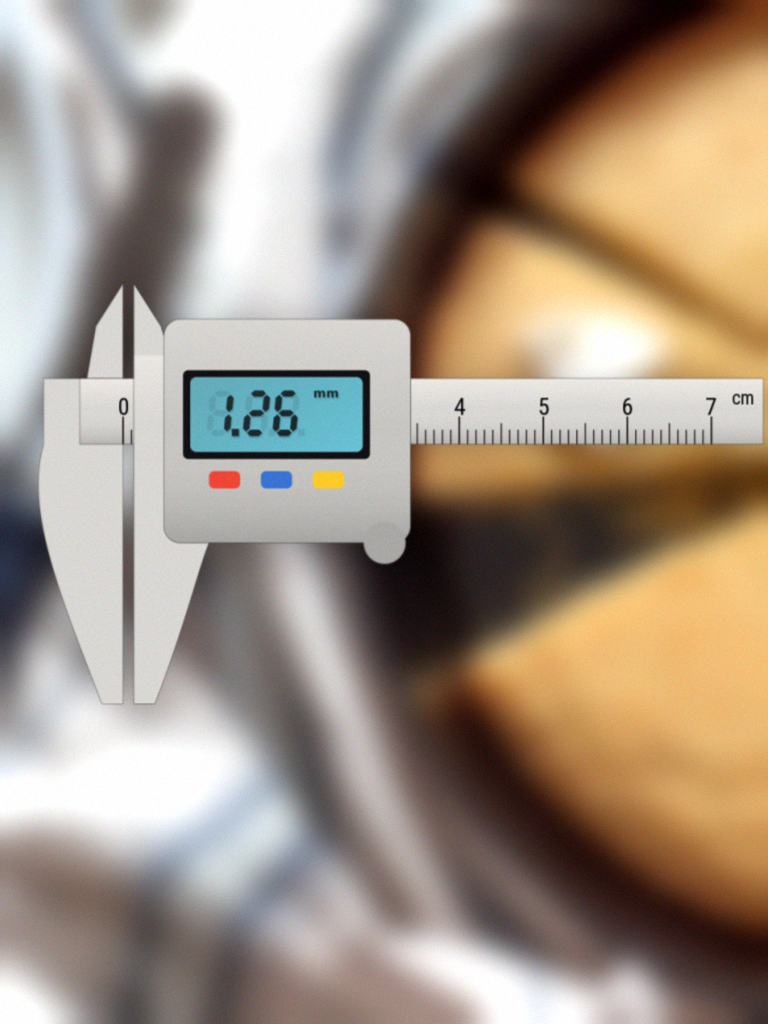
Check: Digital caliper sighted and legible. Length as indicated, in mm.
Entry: 1.26 mm
